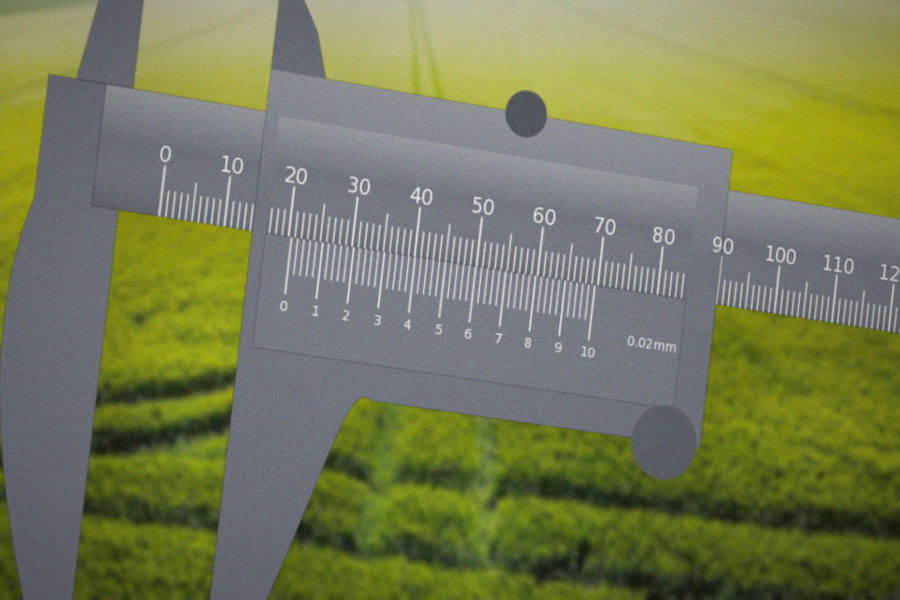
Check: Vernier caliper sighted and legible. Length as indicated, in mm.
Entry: 20.5 mm
